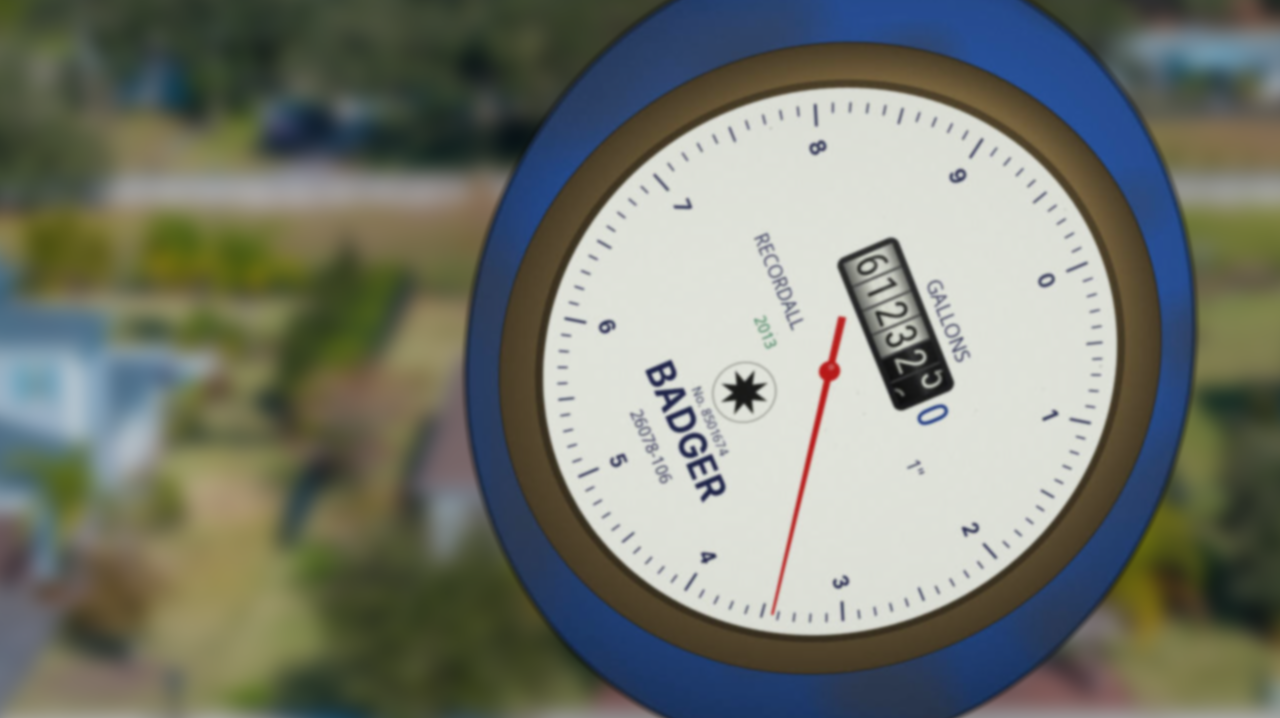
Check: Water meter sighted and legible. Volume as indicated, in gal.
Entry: 6123253.4 gal
